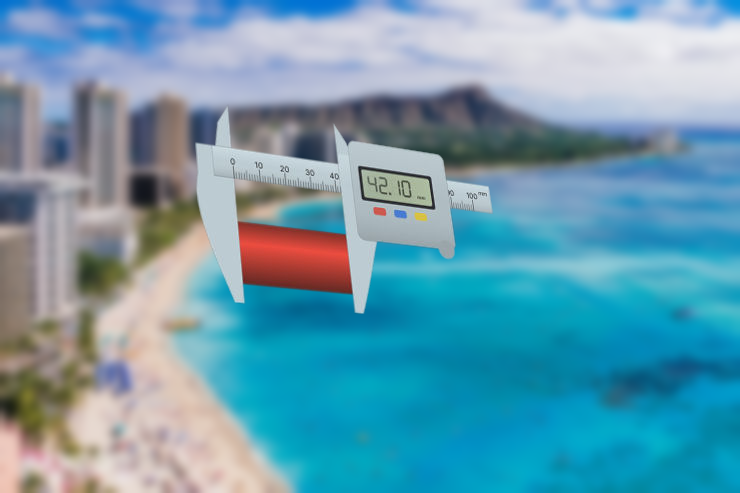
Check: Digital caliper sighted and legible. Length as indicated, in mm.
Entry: 42.10 mm
